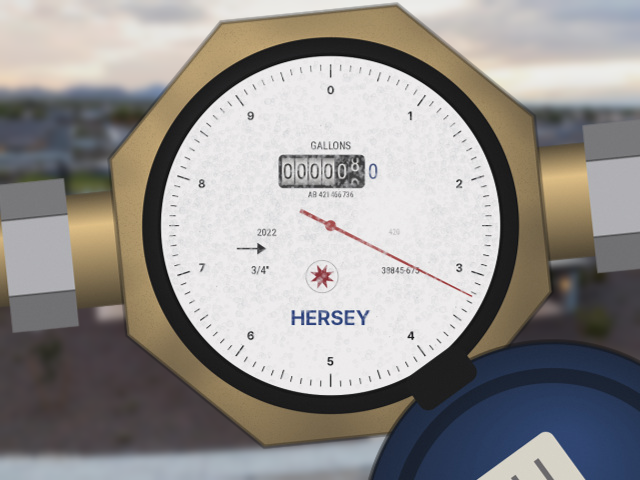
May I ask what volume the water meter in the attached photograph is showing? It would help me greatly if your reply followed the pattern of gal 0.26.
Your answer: gal 83.2
